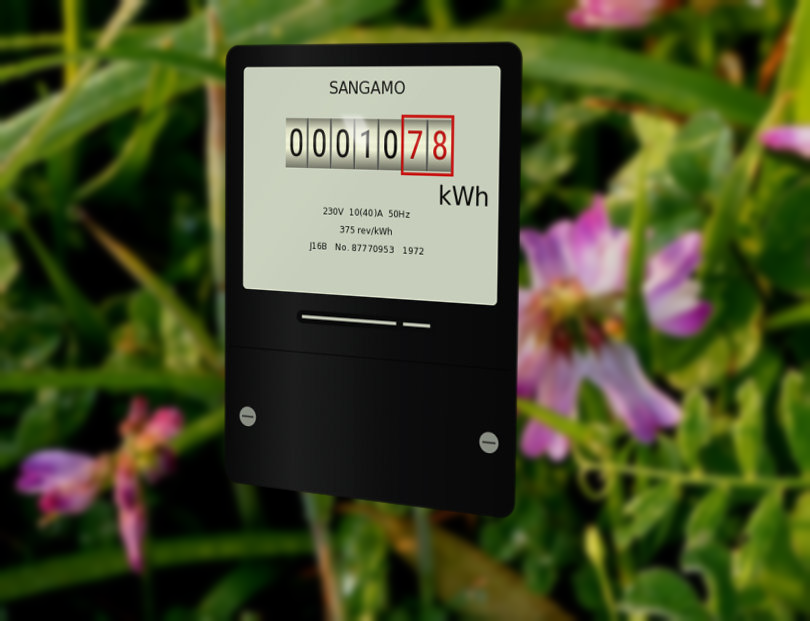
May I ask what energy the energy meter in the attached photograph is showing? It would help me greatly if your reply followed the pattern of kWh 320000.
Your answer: kWh 10.78
